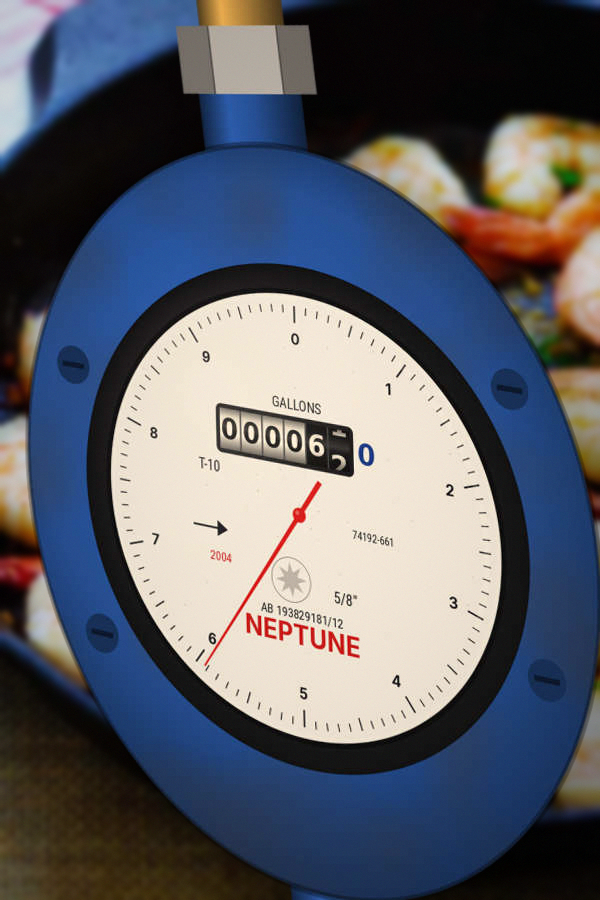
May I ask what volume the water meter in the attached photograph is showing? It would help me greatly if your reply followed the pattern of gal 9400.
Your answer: gal 615.9
